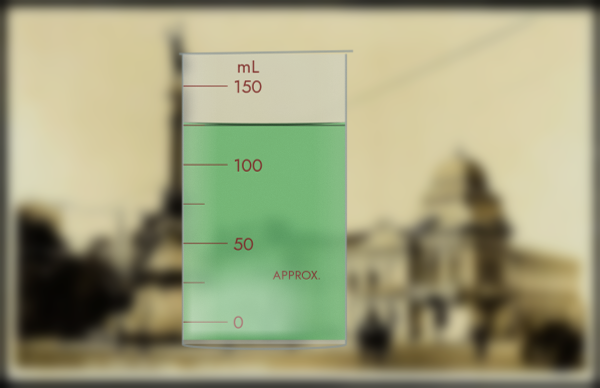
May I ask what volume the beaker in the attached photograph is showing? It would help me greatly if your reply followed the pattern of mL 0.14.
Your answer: mL 125
